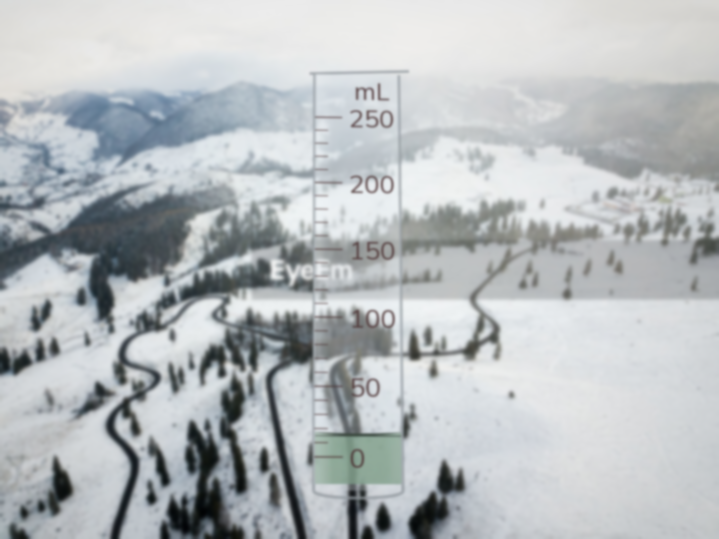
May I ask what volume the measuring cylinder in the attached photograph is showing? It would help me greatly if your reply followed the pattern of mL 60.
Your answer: mL 15
